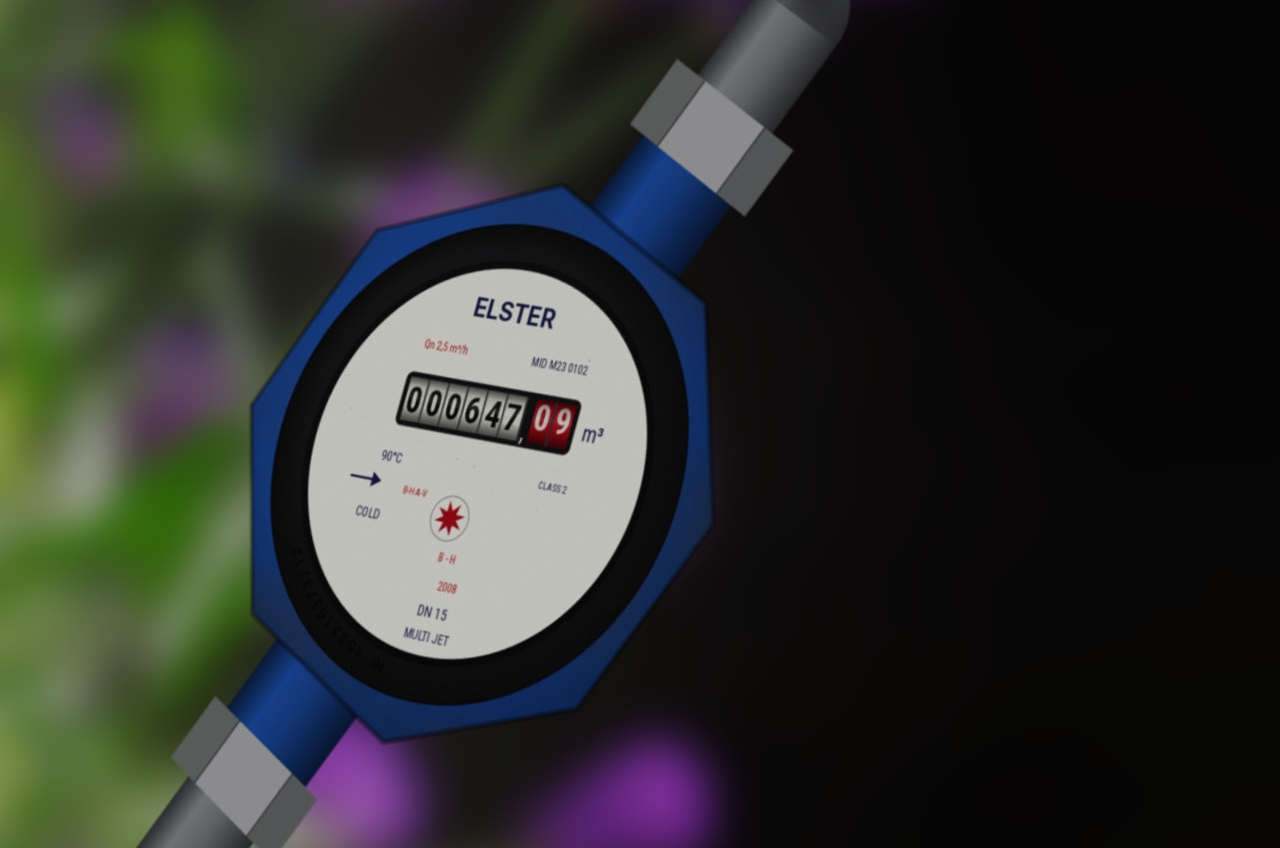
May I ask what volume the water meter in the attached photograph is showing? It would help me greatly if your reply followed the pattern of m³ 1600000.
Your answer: m³ 647.09
